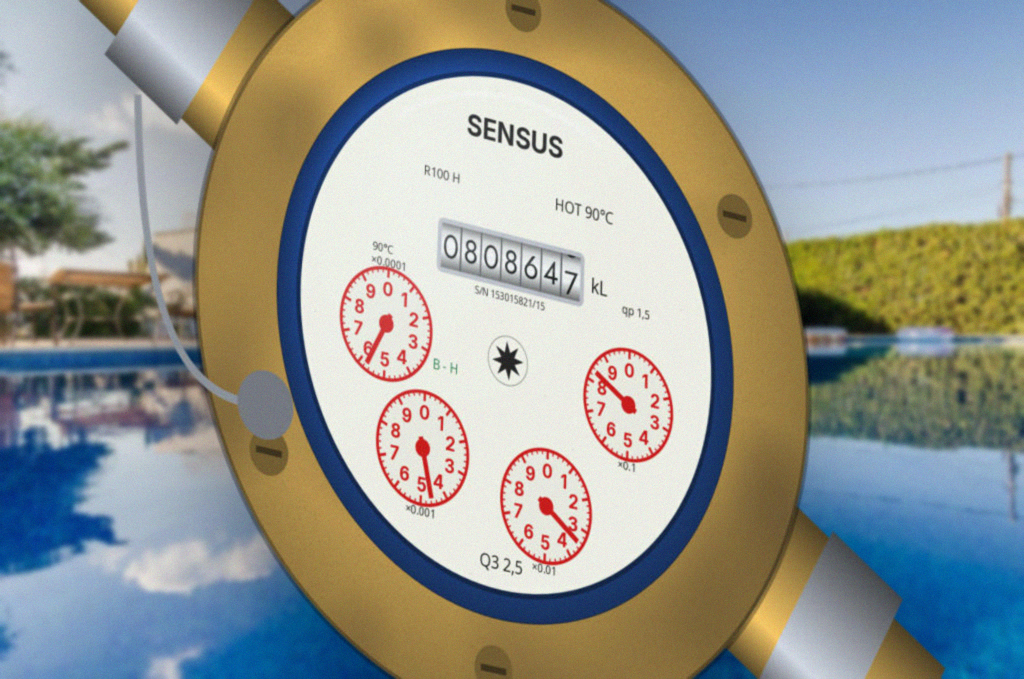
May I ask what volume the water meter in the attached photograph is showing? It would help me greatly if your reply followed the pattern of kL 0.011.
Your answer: kL 808646.8345
